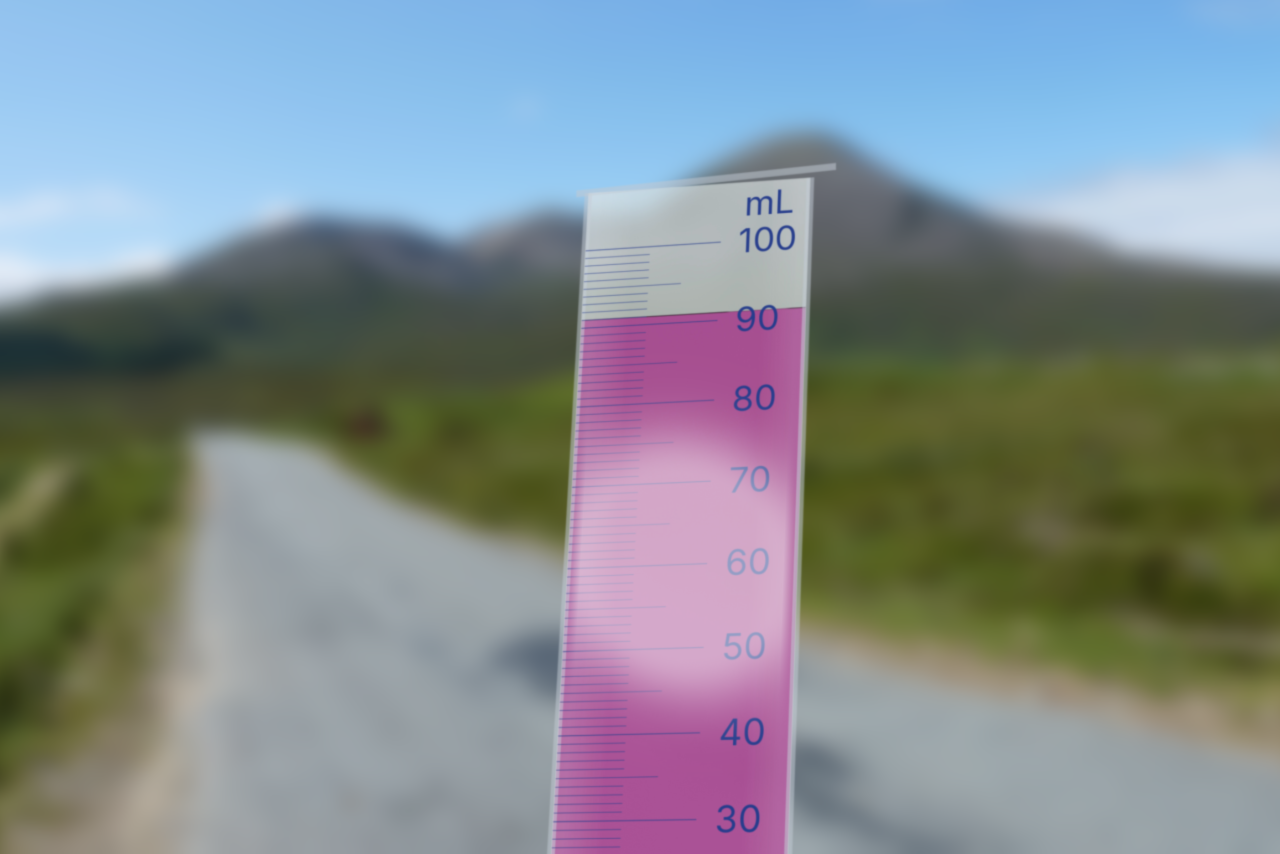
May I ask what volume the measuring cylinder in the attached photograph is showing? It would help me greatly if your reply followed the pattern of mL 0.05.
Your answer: mL 91
